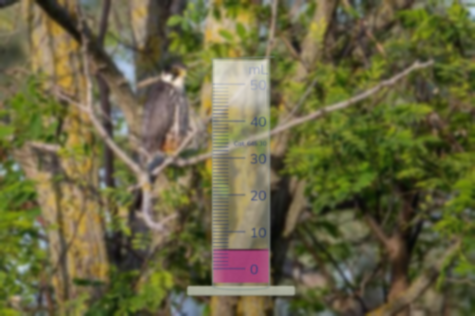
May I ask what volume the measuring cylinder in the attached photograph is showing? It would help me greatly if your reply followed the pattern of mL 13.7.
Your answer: mL 5
